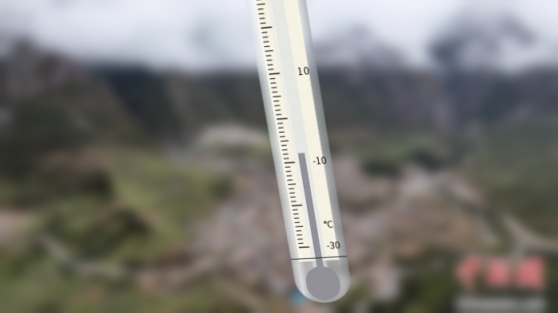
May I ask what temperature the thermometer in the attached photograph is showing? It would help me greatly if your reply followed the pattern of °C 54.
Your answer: °C -8
